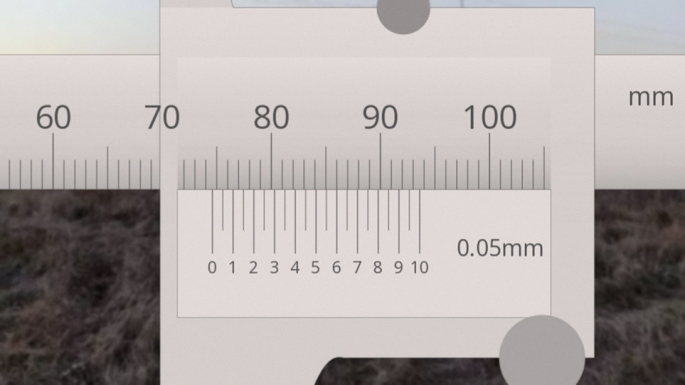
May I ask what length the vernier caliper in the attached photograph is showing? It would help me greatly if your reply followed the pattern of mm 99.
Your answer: mm 74.6
